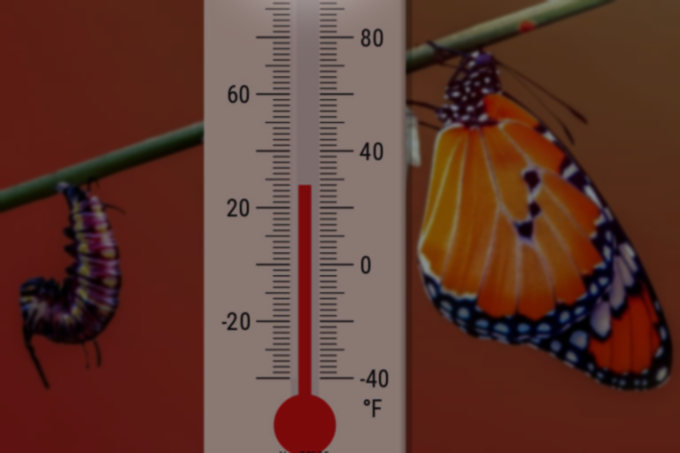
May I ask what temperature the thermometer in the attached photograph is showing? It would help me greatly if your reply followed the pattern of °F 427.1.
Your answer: °F 28
